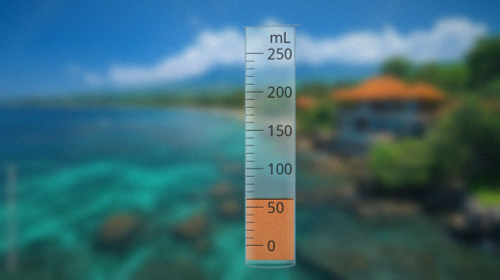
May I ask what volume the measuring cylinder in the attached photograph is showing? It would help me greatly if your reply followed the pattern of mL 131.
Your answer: mL 60
